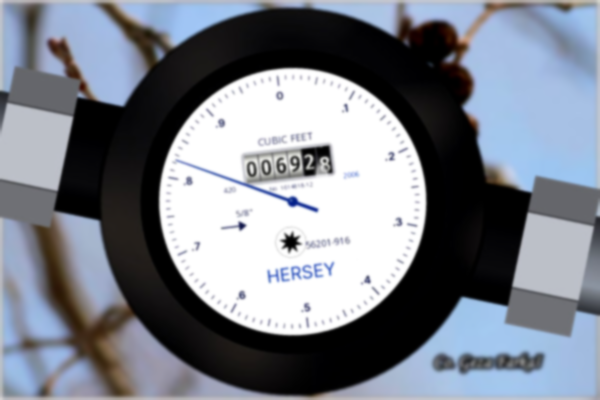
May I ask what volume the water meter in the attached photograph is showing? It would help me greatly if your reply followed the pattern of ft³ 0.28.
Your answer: ft³ 6927.82
